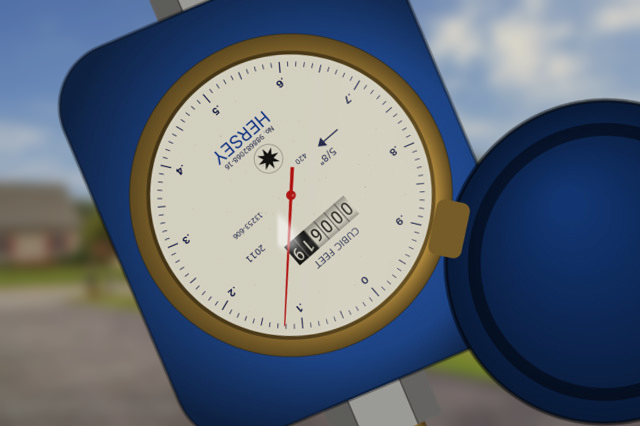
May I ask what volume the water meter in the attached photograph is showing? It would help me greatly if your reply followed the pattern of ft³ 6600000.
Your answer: ft³ 619.12
